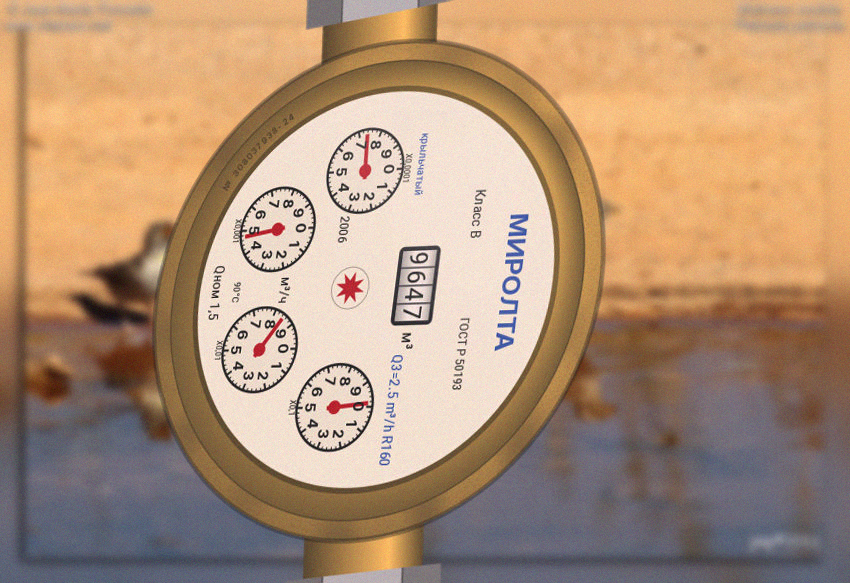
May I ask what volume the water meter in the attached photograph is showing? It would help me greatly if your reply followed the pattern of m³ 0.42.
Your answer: m³ 9646.9847
